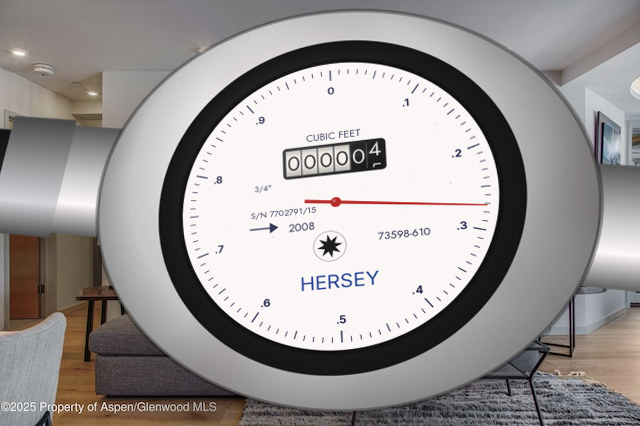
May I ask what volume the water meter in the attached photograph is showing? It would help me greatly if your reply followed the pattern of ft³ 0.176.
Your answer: ft³ 4.27
